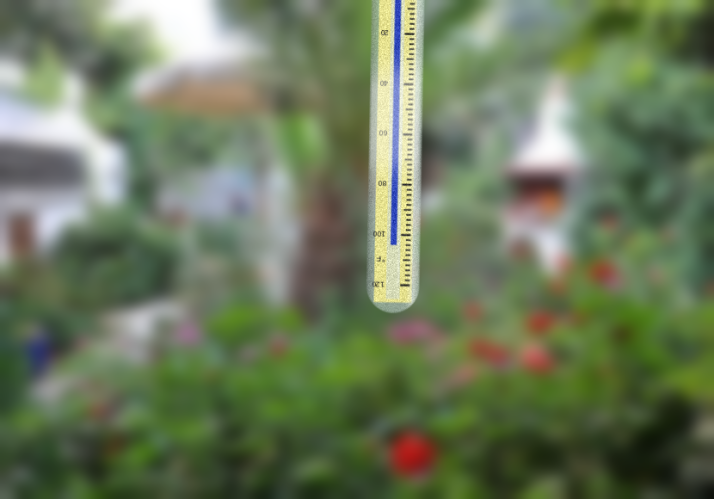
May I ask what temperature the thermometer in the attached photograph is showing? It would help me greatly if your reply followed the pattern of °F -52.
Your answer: °F 104
